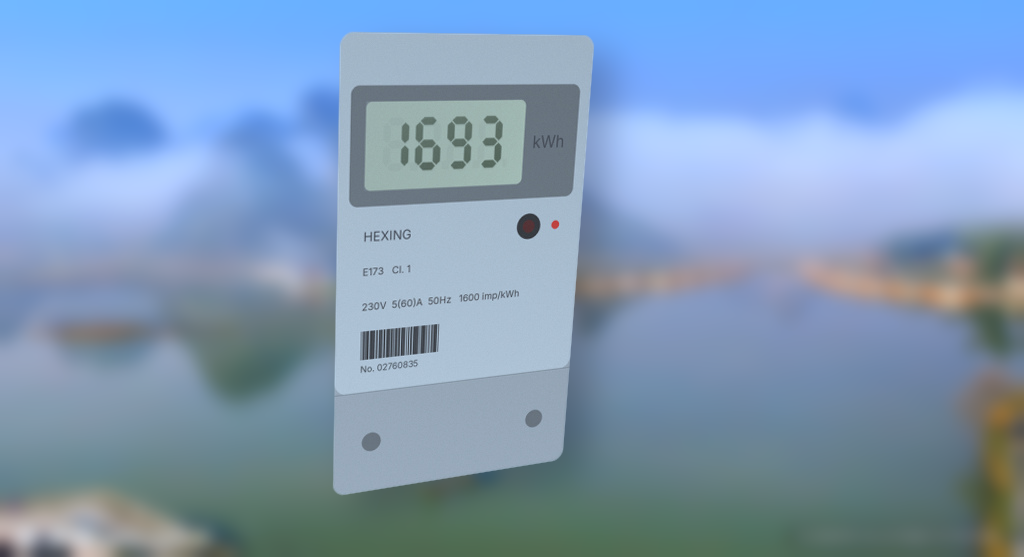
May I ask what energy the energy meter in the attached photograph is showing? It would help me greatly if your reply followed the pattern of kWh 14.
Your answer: kWh 1693
